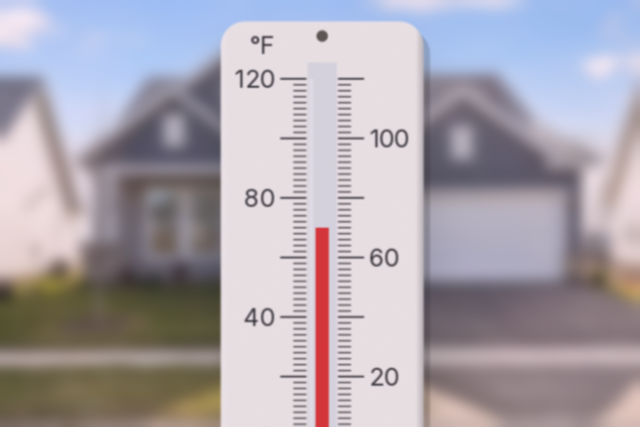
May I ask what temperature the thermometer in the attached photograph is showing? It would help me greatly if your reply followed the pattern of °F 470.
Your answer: °F 70
